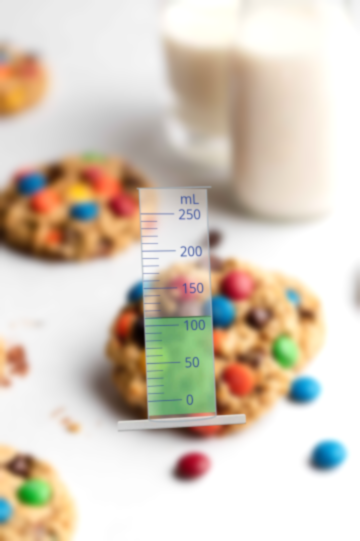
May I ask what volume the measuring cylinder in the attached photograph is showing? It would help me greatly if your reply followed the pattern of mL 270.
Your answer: mL 110
